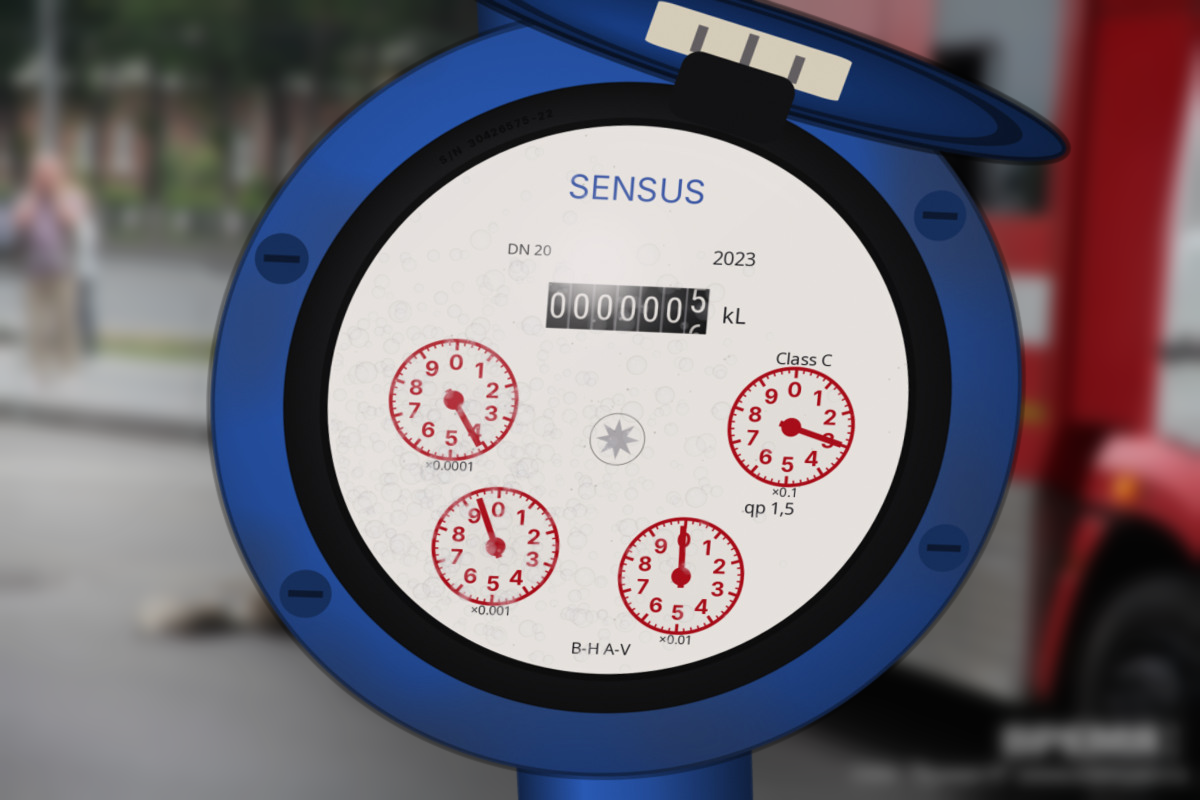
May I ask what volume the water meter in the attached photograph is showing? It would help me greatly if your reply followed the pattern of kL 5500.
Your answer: kL 5.2994
